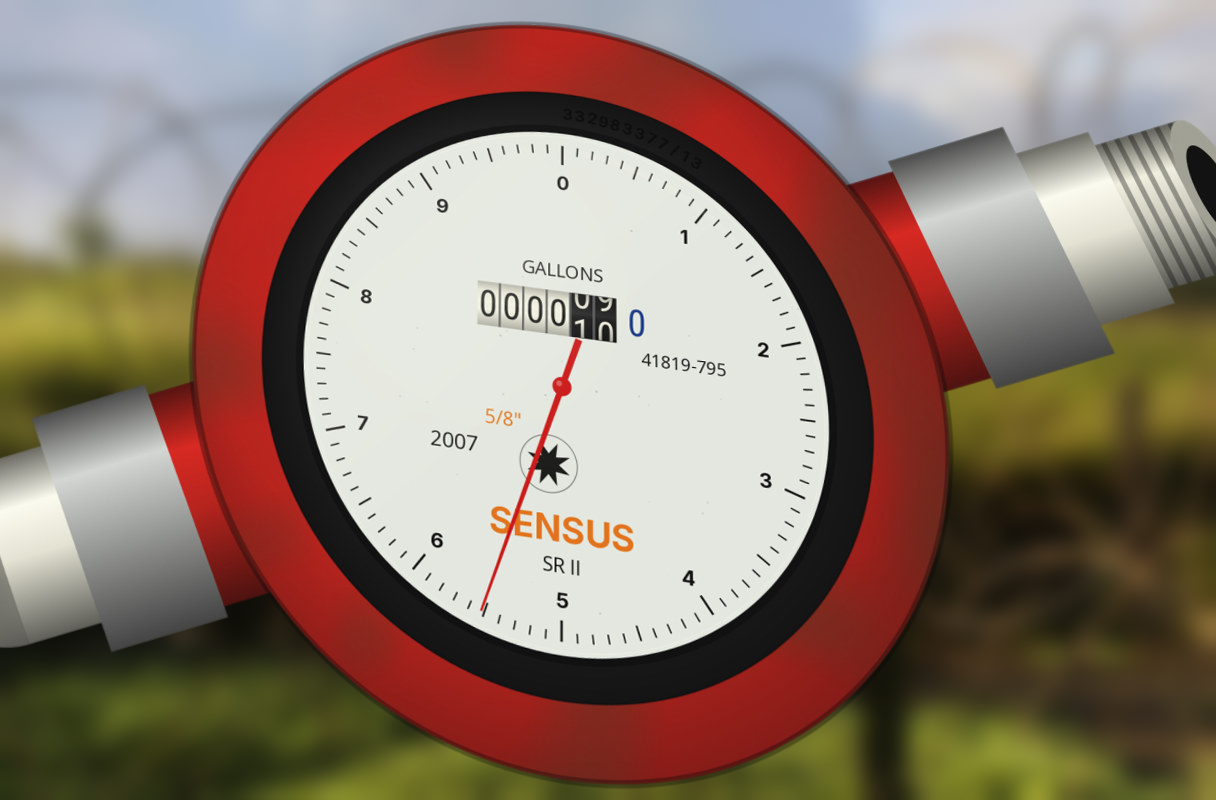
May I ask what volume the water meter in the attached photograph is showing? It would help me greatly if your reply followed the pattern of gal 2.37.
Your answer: gal 95.5
